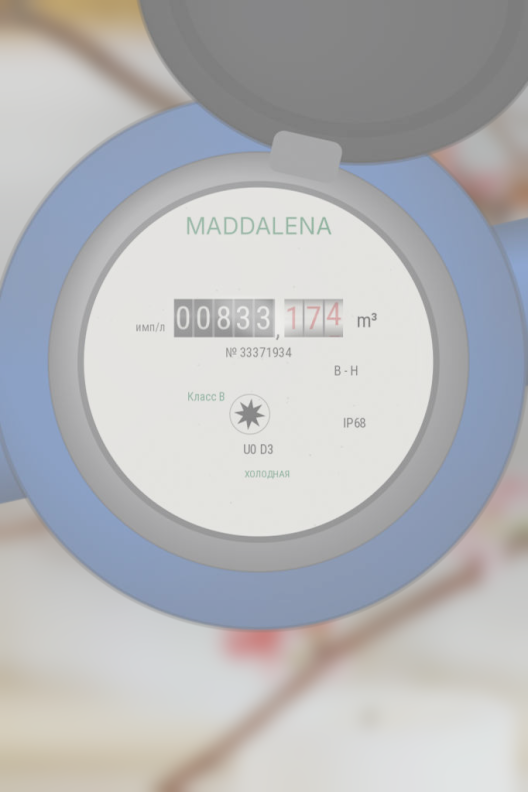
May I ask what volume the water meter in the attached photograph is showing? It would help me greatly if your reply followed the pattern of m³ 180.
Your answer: m³ 833.174
